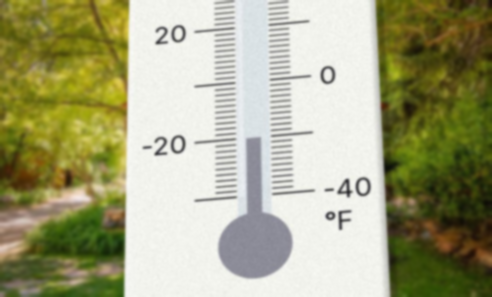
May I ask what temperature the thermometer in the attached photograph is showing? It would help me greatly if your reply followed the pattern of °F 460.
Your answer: °F -20
